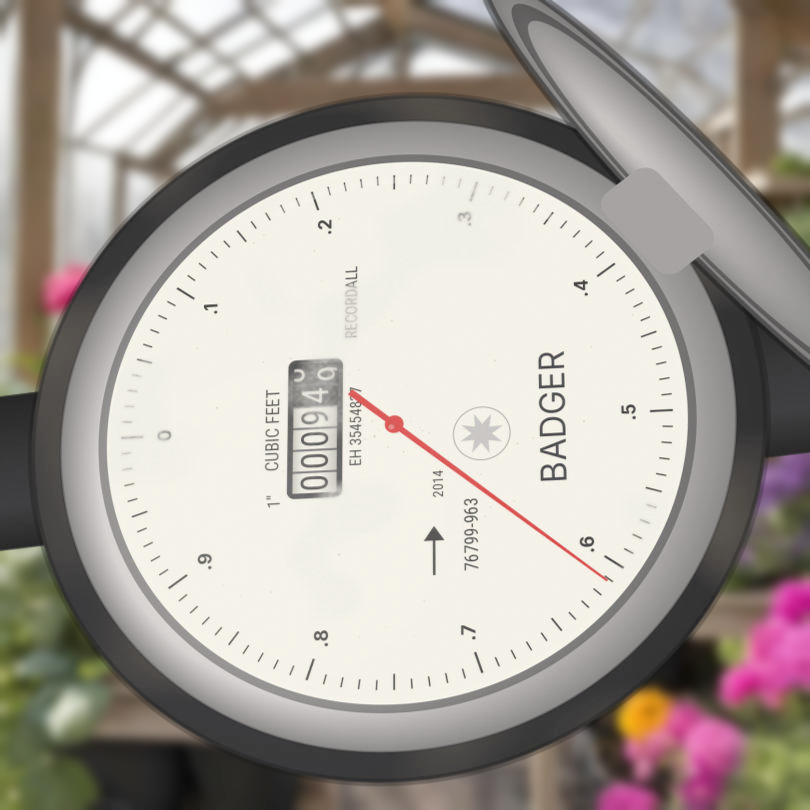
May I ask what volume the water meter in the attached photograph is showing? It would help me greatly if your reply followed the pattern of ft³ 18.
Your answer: ft³ 948.61
